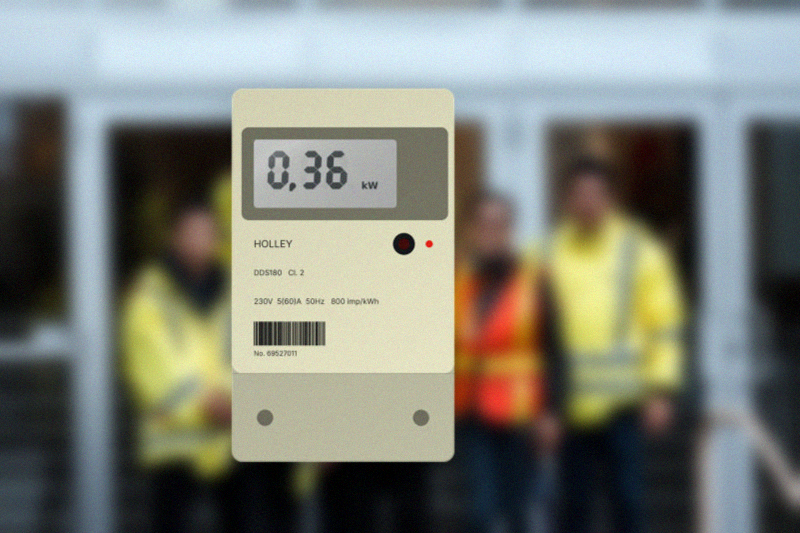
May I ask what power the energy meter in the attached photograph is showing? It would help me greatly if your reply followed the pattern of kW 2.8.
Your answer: kW 0.36
